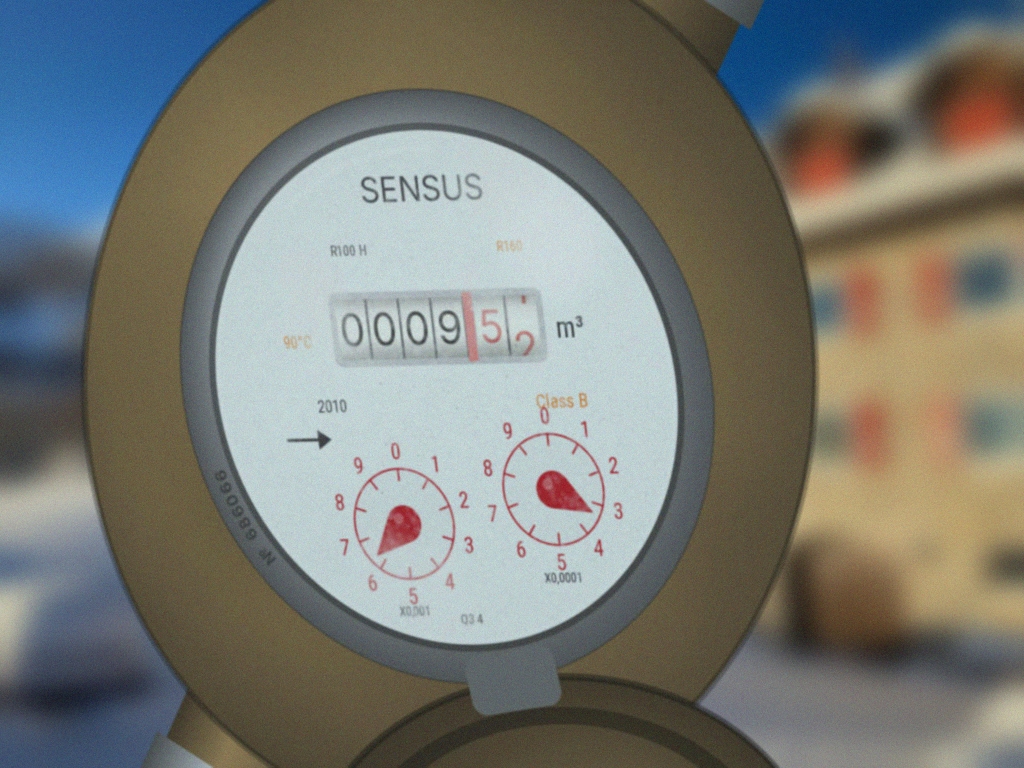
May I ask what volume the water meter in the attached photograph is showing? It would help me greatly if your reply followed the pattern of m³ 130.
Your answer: m³ 9.5163
